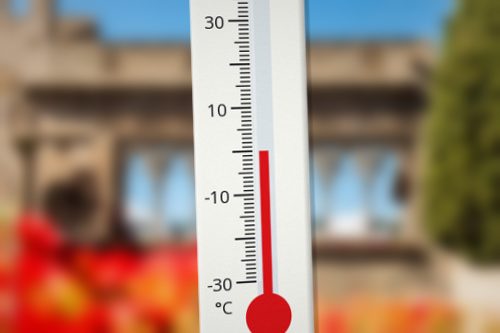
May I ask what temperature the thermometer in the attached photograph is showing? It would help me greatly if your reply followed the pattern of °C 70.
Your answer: °C 0
